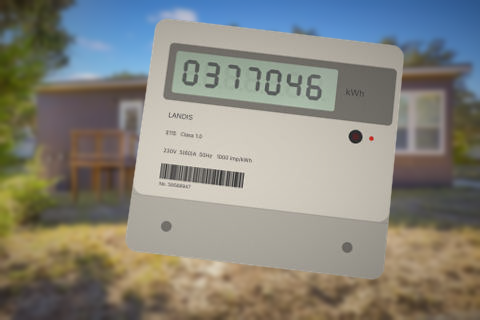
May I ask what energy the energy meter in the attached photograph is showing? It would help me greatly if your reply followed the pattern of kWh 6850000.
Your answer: kWh 377046
